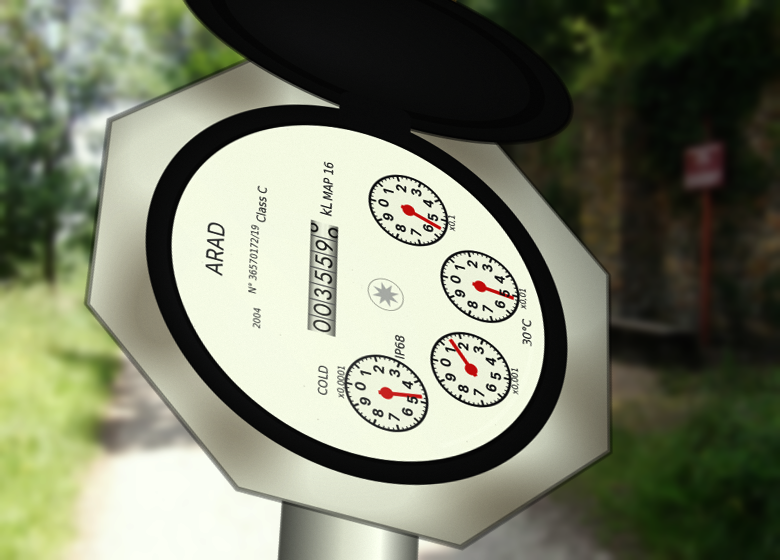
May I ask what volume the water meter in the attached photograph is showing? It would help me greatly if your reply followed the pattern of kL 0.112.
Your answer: kL 35598.5514
